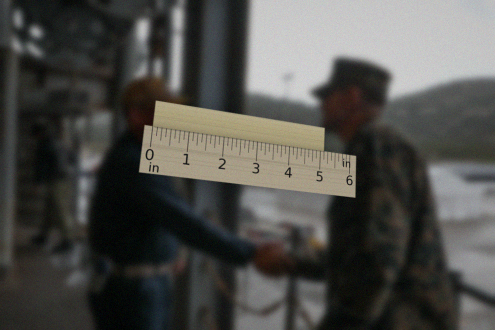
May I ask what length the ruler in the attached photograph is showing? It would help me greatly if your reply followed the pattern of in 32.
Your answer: in 5.125
